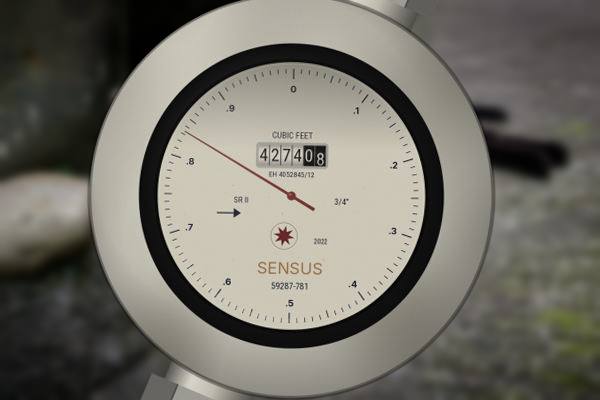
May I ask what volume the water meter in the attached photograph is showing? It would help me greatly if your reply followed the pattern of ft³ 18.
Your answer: ft³ 427407.83
